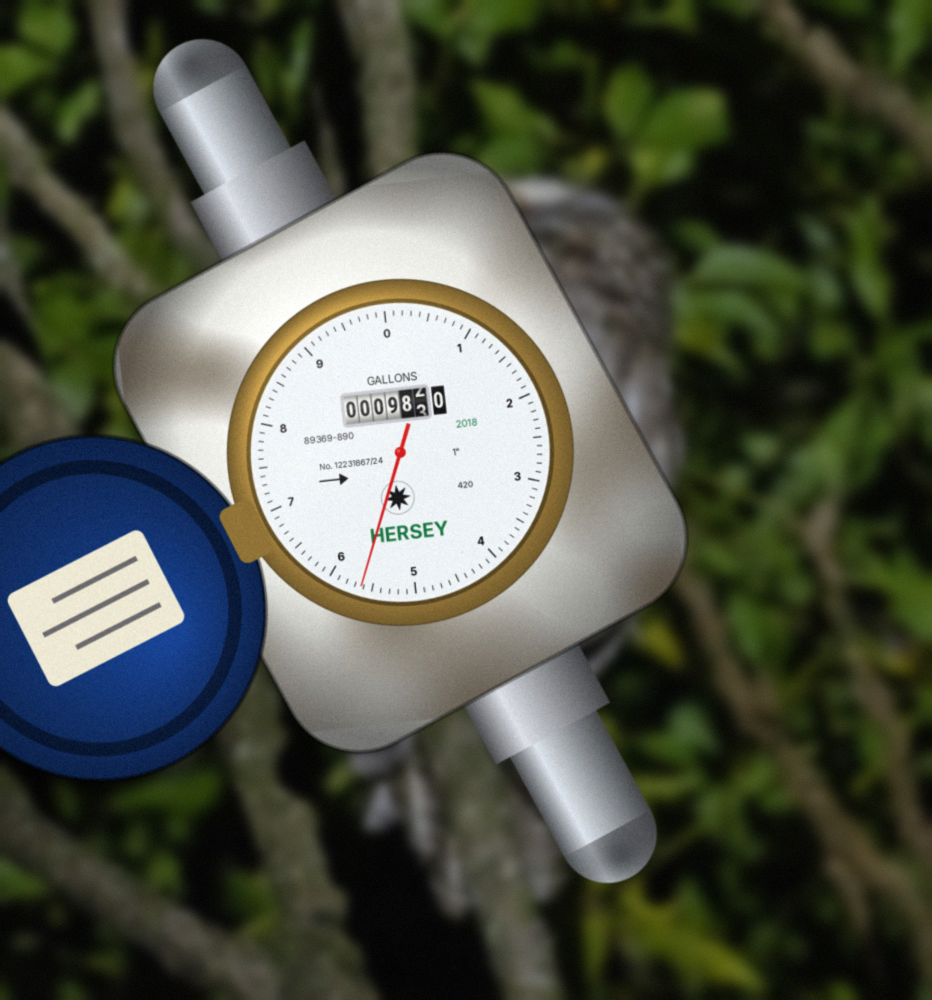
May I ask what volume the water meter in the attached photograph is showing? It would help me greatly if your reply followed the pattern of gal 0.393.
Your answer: gal 9825.6
